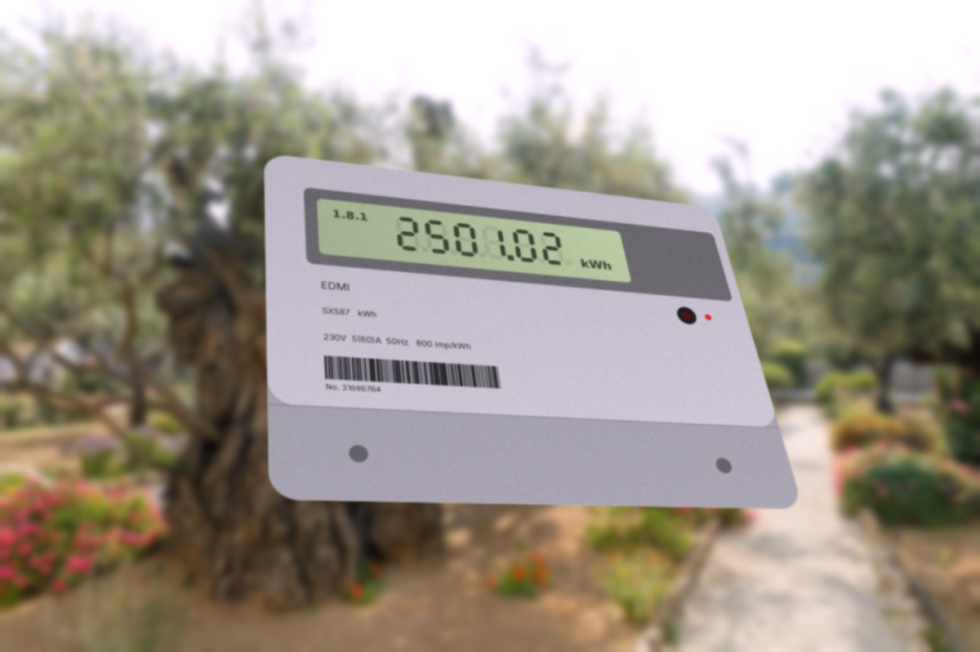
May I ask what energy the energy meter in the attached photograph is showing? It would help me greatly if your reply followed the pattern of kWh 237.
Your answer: kWh 2501.02
